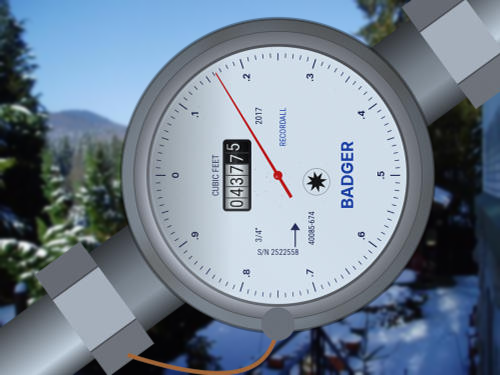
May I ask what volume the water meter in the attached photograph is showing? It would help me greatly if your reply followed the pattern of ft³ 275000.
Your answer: ft³ 43775.16
